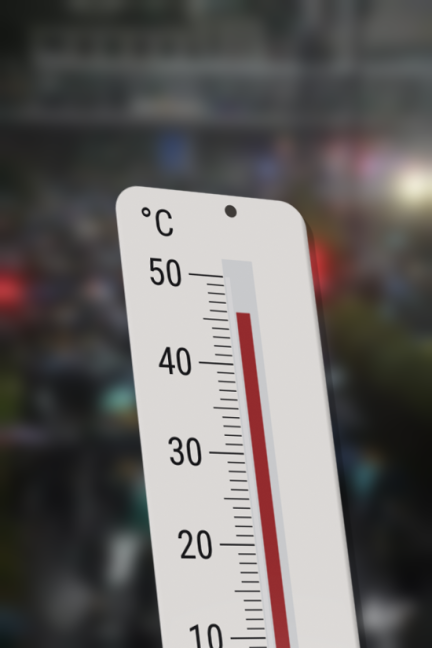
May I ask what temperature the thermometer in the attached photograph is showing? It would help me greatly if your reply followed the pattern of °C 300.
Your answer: °C 46
